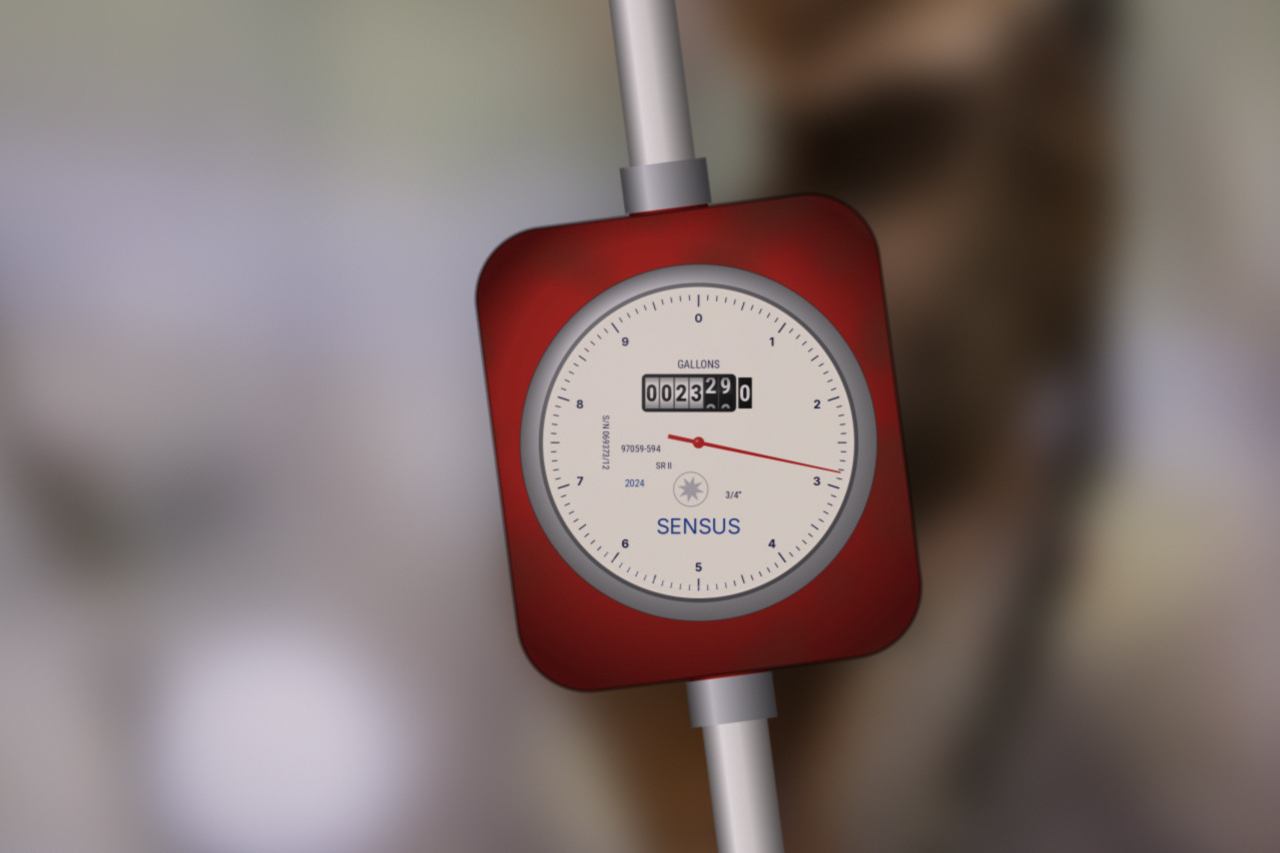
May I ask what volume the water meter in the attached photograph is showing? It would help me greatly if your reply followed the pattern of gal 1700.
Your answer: gal 23292.8
